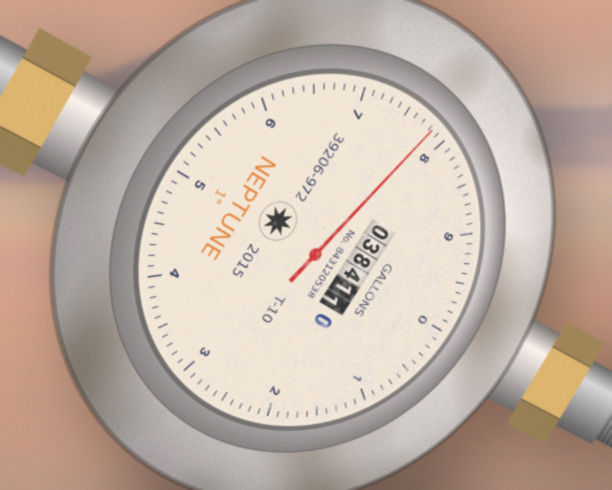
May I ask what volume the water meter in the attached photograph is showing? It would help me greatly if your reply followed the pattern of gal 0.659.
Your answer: gal 384107.8
